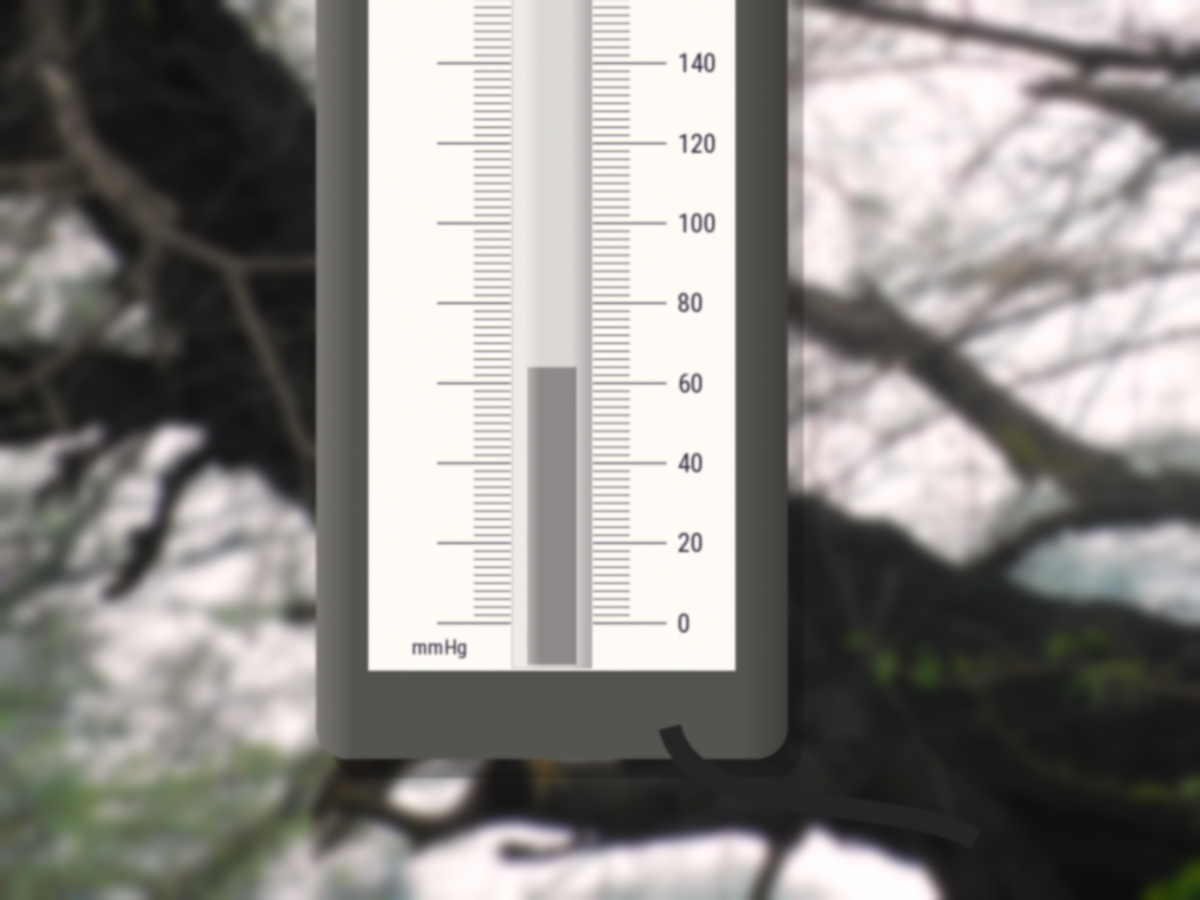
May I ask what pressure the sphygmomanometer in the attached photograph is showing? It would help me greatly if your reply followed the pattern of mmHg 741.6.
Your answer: mmHg 64
